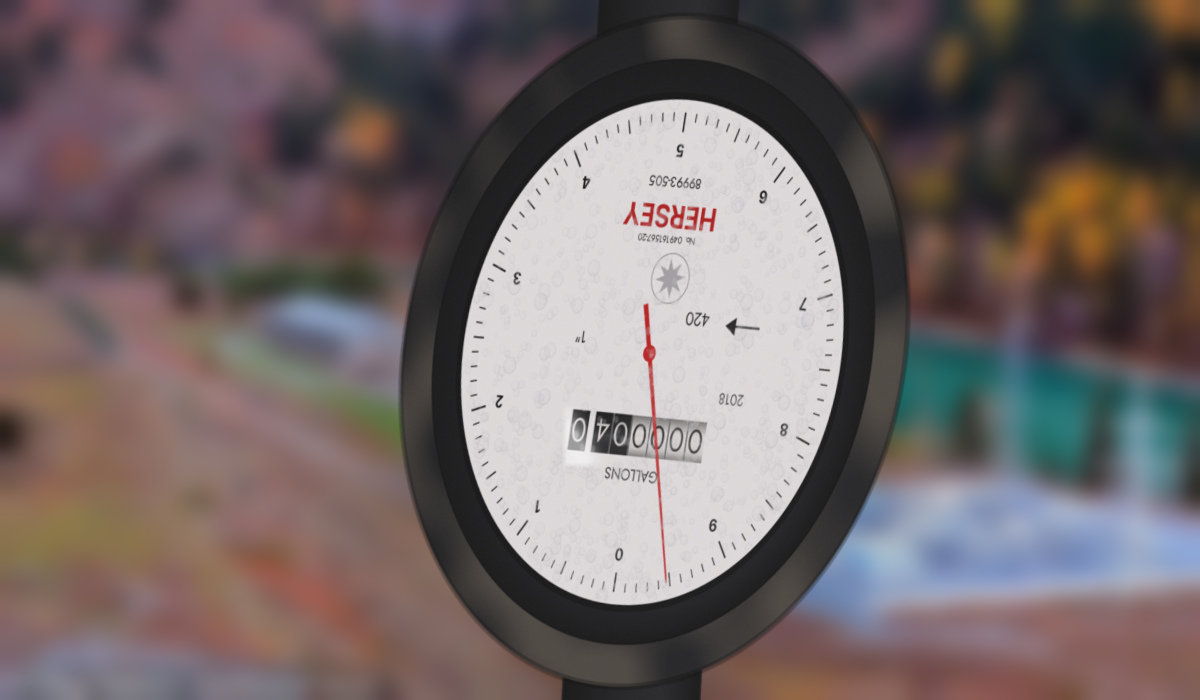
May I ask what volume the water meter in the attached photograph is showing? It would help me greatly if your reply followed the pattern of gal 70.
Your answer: gal 39.5
